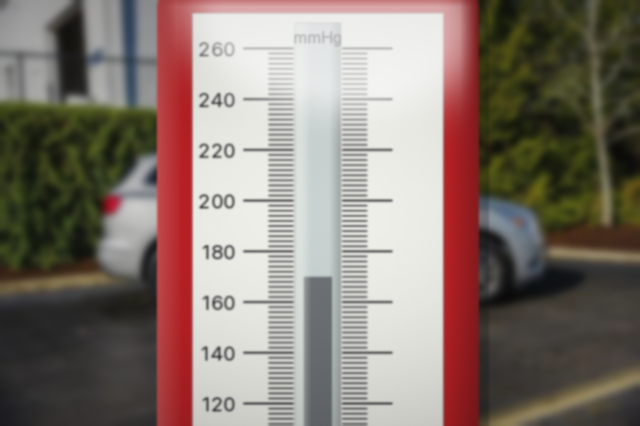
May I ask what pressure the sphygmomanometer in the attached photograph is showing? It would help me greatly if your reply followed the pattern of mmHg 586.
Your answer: mmHg 170
